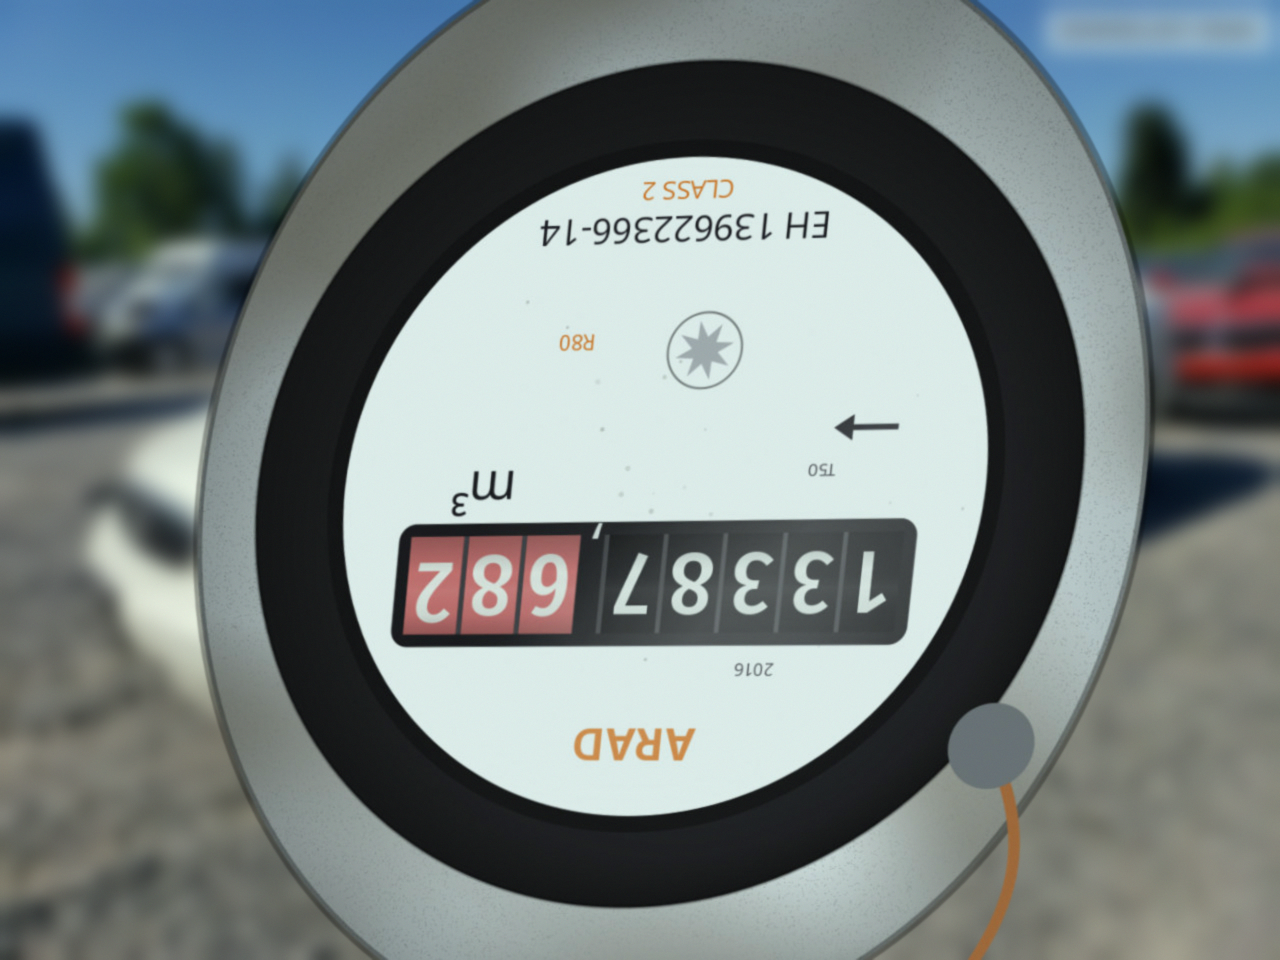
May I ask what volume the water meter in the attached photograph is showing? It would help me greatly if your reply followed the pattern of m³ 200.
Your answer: m³ 13387.682
